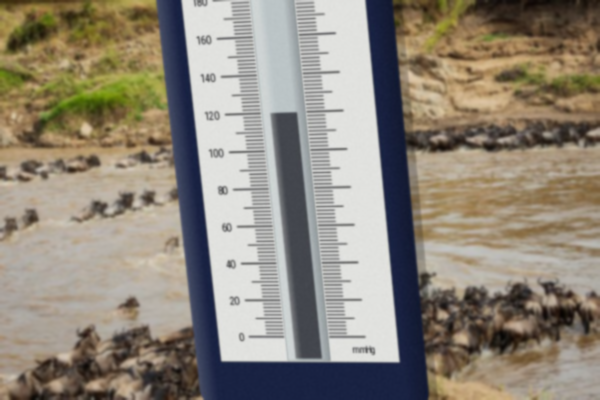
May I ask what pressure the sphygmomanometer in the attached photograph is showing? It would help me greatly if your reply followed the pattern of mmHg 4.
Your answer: mmHg 120
